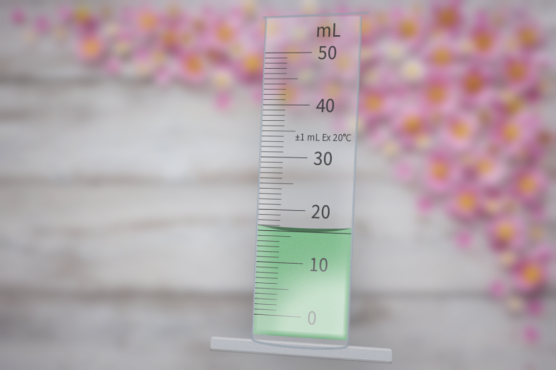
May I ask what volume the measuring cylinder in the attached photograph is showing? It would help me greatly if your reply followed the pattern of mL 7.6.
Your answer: mL 16
